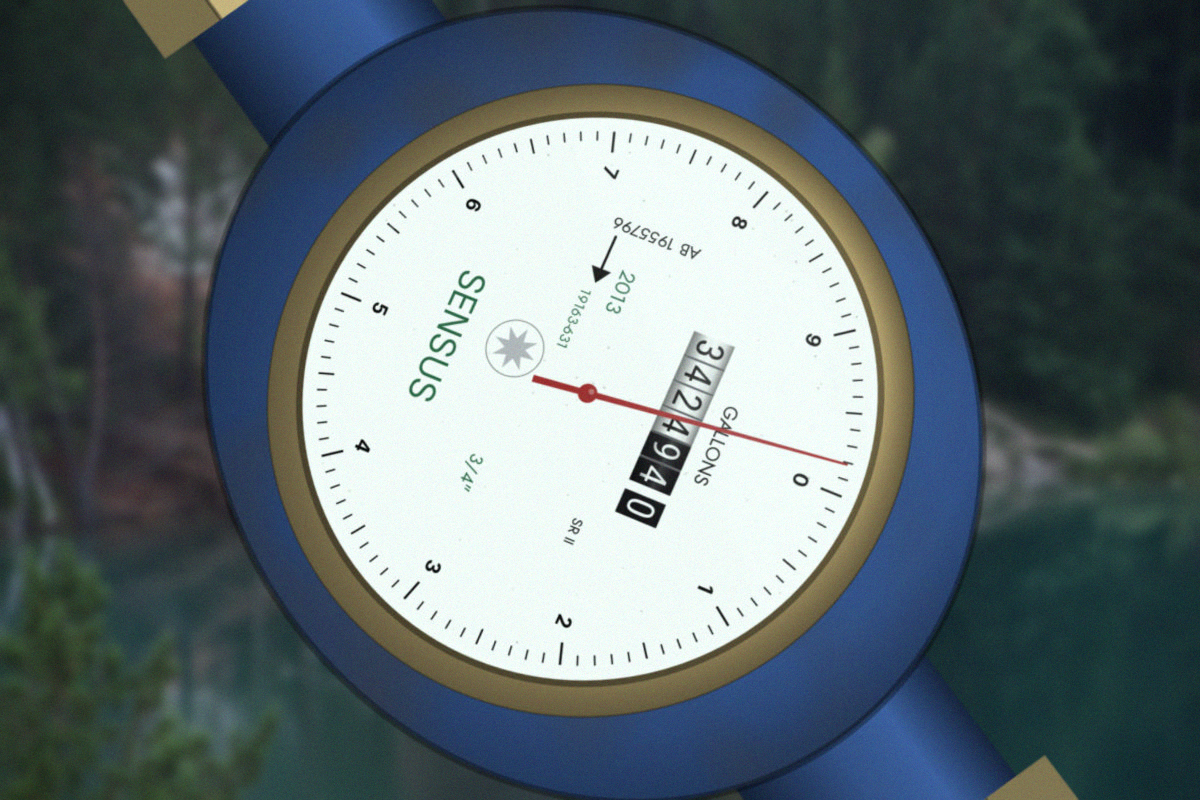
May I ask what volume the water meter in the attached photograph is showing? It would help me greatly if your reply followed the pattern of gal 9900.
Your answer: gal 3424939.8
